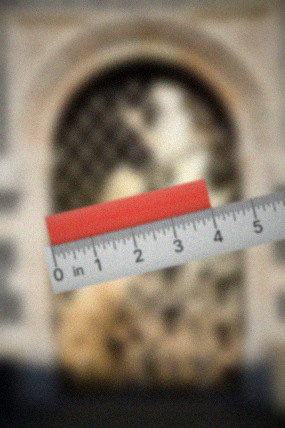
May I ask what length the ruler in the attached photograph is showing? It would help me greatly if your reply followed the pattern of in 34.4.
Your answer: in 4
